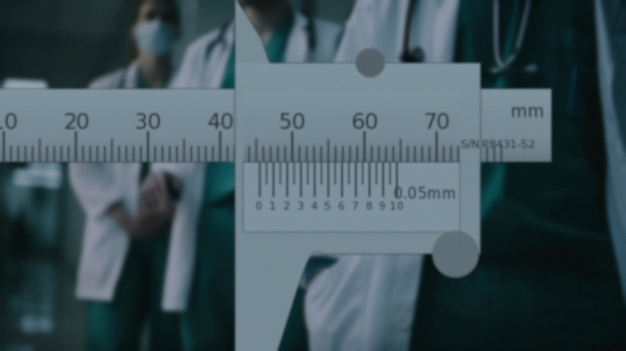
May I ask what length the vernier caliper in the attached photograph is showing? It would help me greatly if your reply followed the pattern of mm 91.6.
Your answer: mm 45.5
